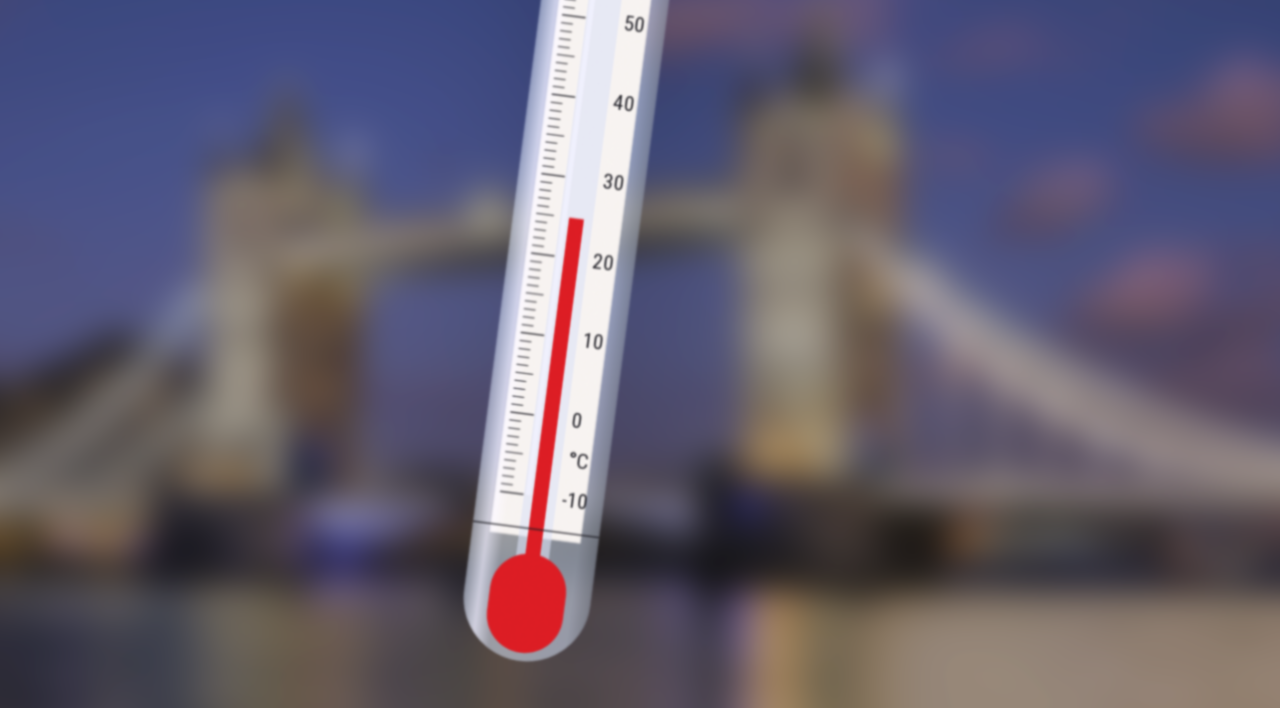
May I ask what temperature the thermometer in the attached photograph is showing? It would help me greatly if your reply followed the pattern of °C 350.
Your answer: °C 25
